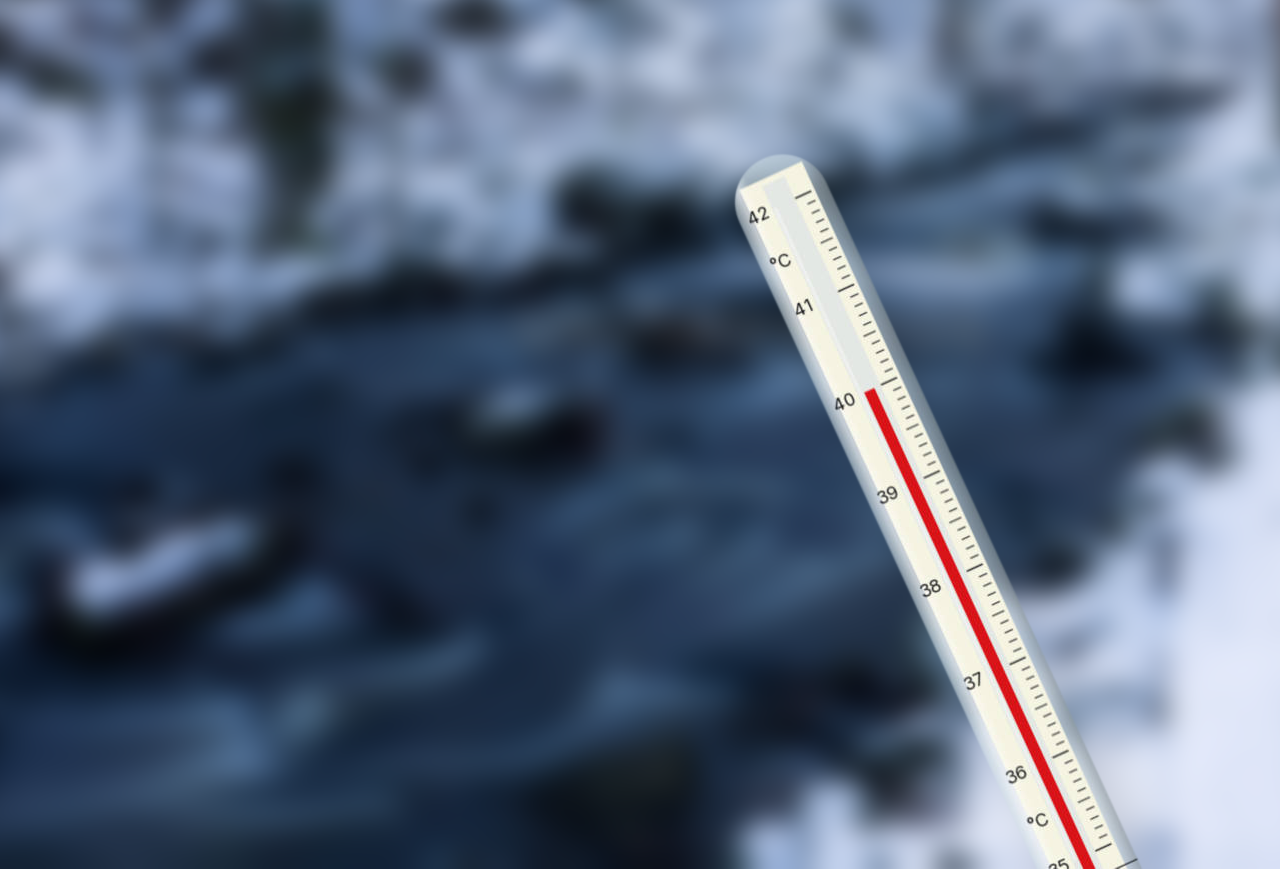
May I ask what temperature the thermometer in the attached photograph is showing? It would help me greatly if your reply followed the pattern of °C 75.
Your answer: °C 40
